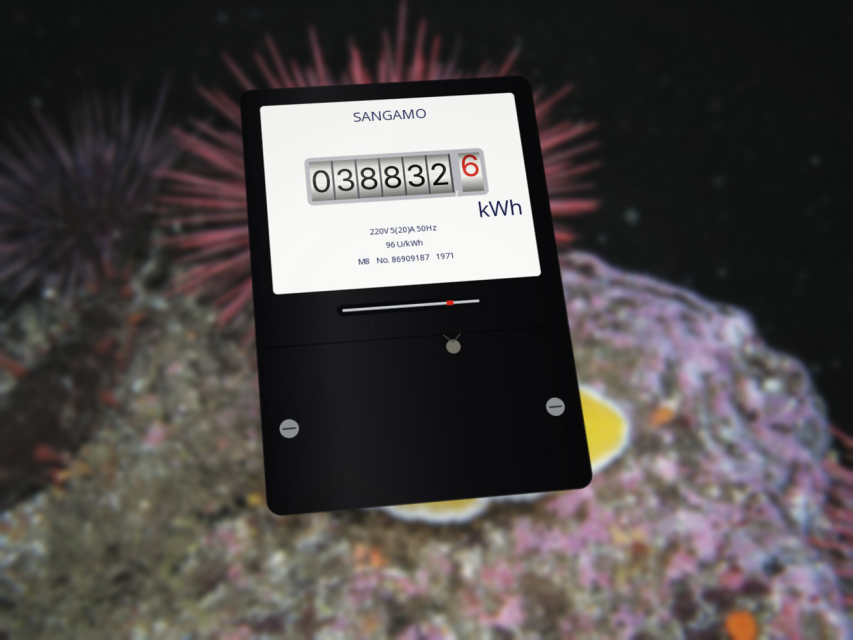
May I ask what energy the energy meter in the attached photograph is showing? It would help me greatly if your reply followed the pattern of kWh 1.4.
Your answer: kWh 38832.6
